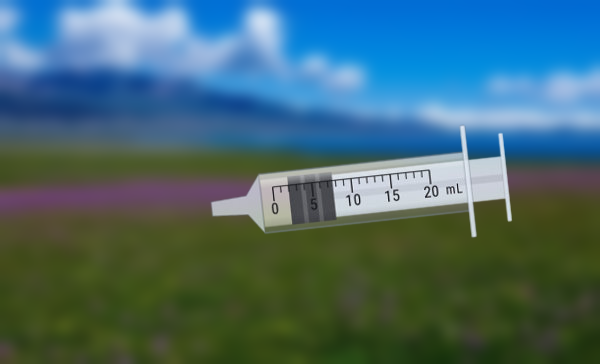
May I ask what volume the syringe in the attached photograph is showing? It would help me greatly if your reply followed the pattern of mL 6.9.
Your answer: mL 2
